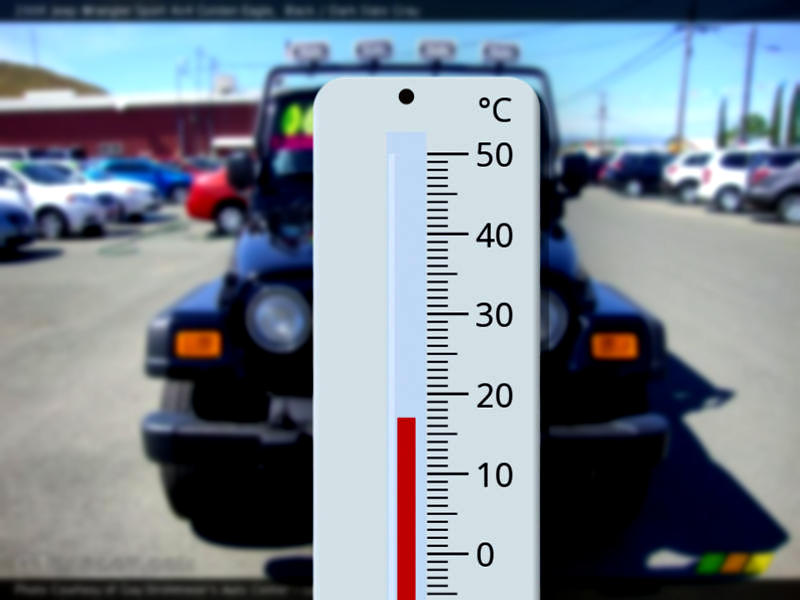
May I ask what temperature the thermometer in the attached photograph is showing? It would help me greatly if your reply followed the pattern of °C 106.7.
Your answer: °C 17
